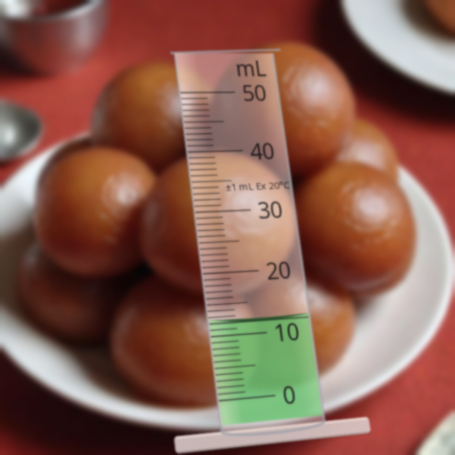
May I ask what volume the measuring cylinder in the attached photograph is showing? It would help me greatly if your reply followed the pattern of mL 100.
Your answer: mL 12
